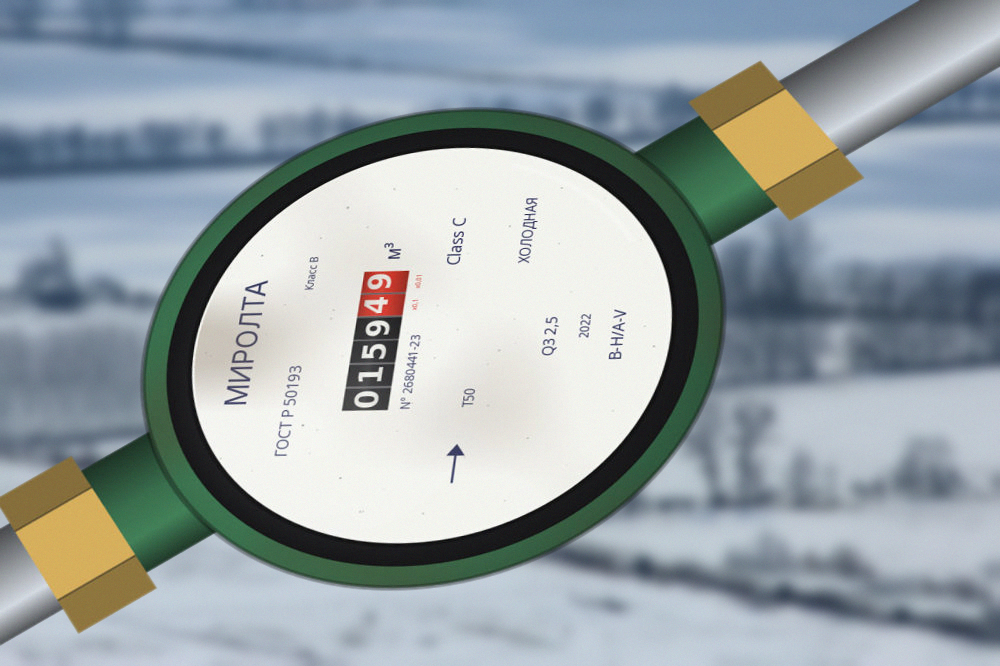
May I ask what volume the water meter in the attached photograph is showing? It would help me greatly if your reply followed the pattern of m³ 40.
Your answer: m³ 159.49
